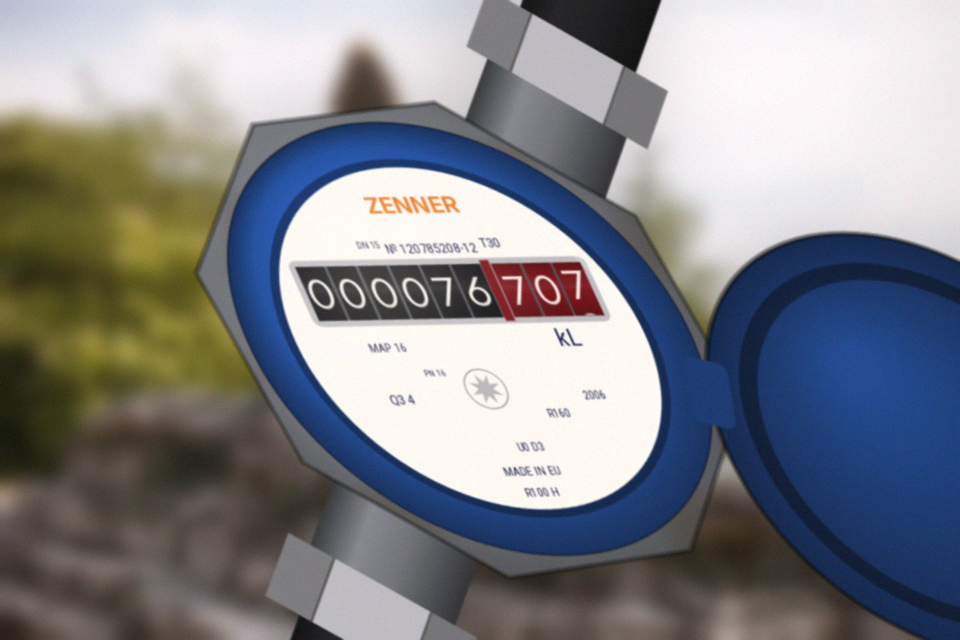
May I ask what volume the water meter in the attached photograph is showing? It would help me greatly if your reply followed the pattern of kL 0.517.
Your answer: kL 76.707
